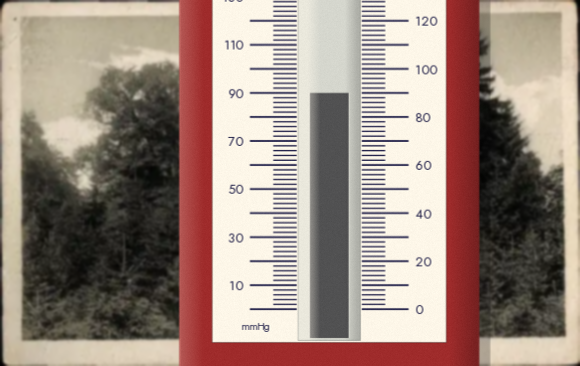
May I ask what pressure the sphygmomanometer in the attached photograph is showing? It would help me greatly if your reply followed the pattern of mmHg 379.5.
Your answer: mmHg 90
